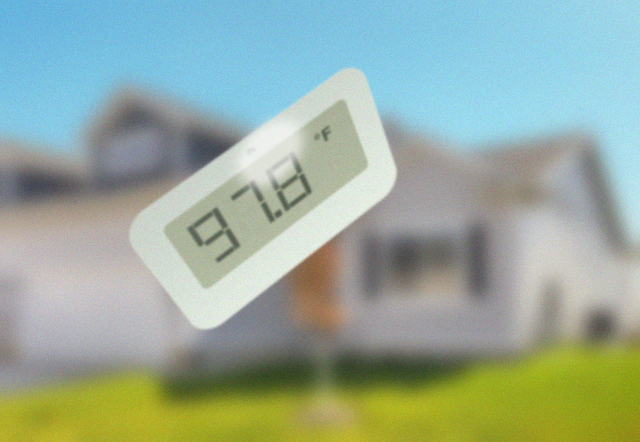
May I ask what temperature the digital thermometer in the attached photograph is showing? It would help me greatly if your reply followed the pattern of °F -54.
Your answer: °F 97.8
